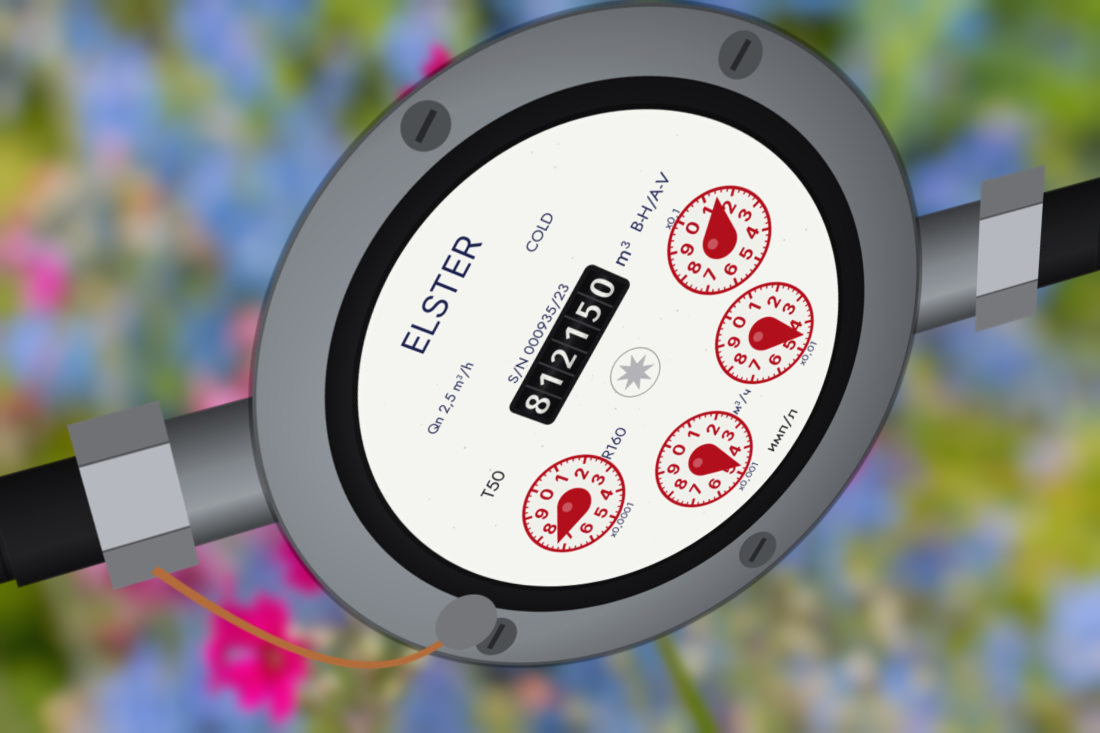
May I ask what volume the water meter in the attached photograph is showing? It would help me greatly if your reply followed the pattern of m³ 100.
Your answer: m³ 812150.1447
